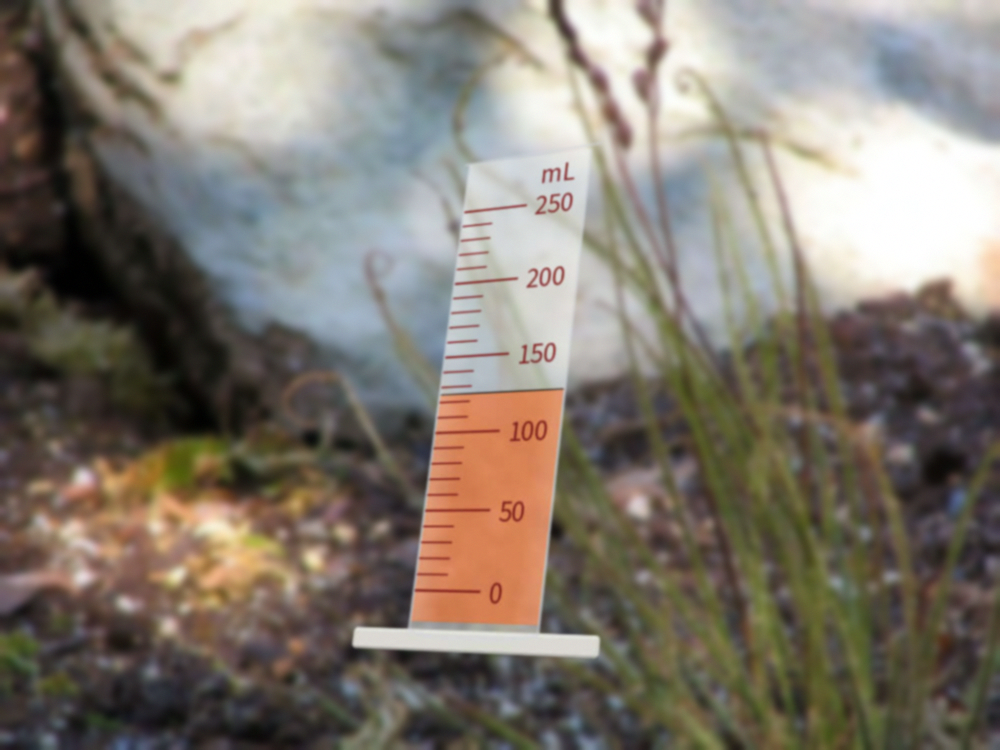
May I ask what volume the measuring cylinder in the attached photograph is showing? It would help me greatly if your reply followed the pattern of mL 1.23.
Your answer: mL 125
